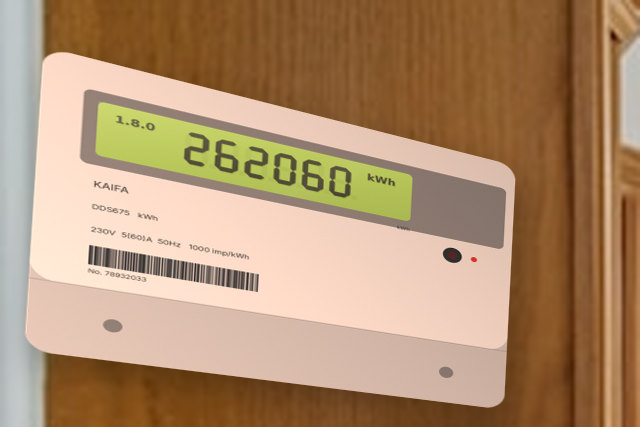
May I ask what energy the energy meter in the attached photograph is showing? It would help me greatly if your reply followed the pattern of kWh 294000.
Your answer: kWh 262060
